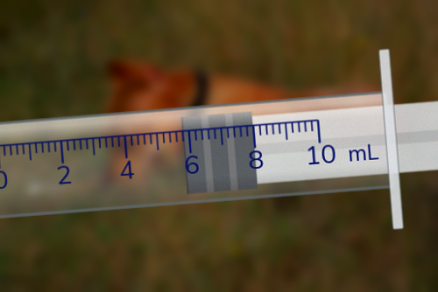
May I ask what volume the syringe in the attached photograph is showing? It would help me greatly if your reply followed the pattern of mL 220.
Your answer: mL 5.8
